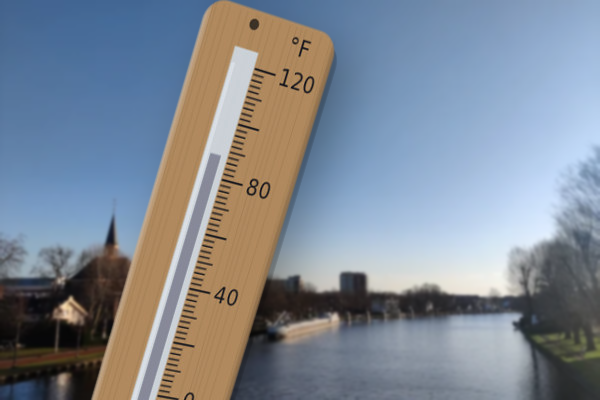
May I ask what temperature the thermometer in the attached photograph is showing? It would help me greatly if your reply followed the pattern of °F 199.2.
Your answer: °F 88
